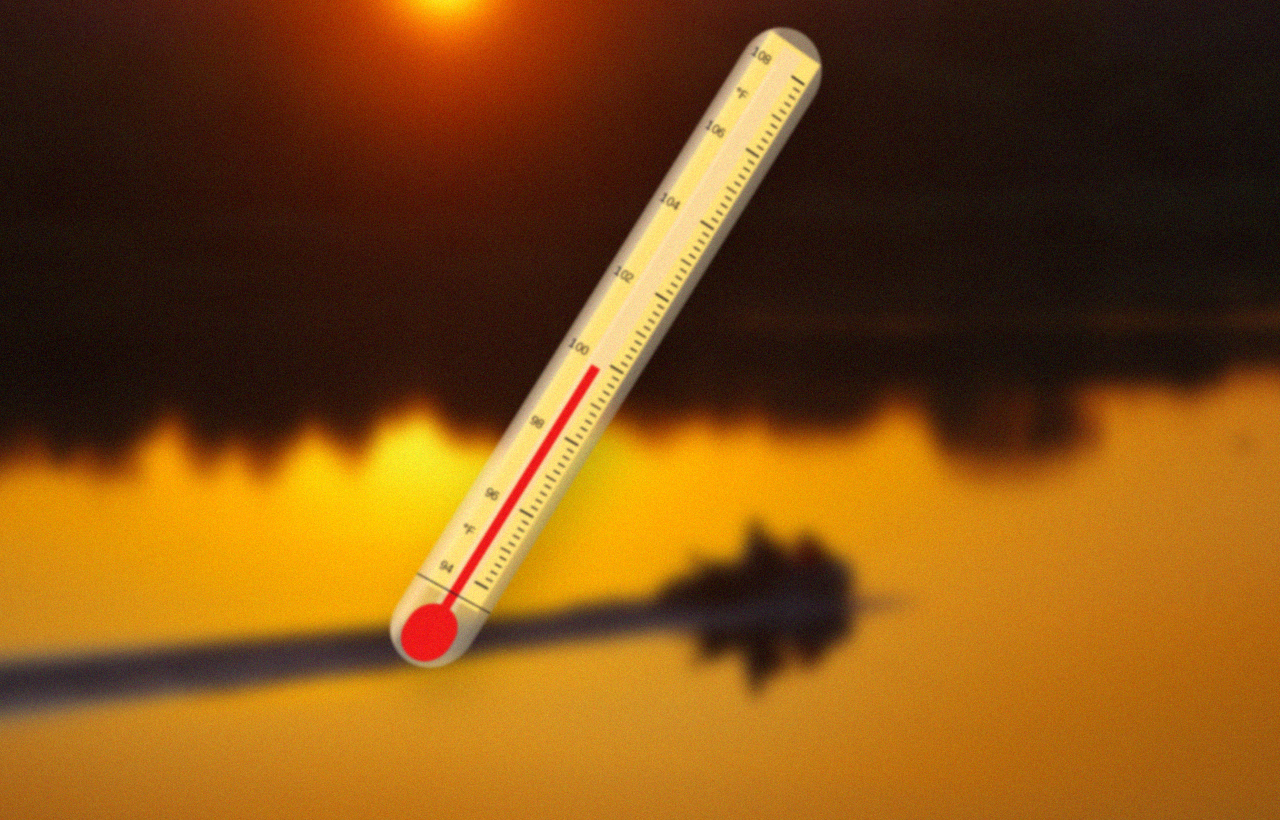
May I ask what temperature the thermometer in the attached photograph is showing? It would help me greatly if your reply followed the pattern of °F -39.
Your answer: °F 99.8
